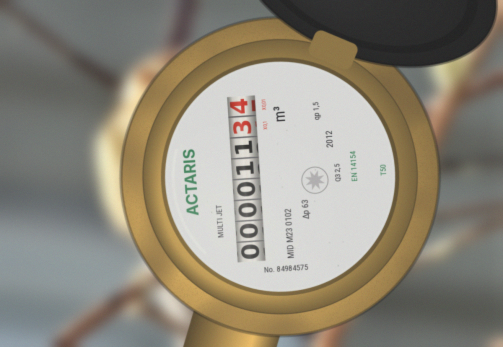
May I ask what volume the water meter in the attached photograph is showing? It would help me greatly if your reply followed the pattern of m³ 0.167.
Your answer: m³ 11.34
